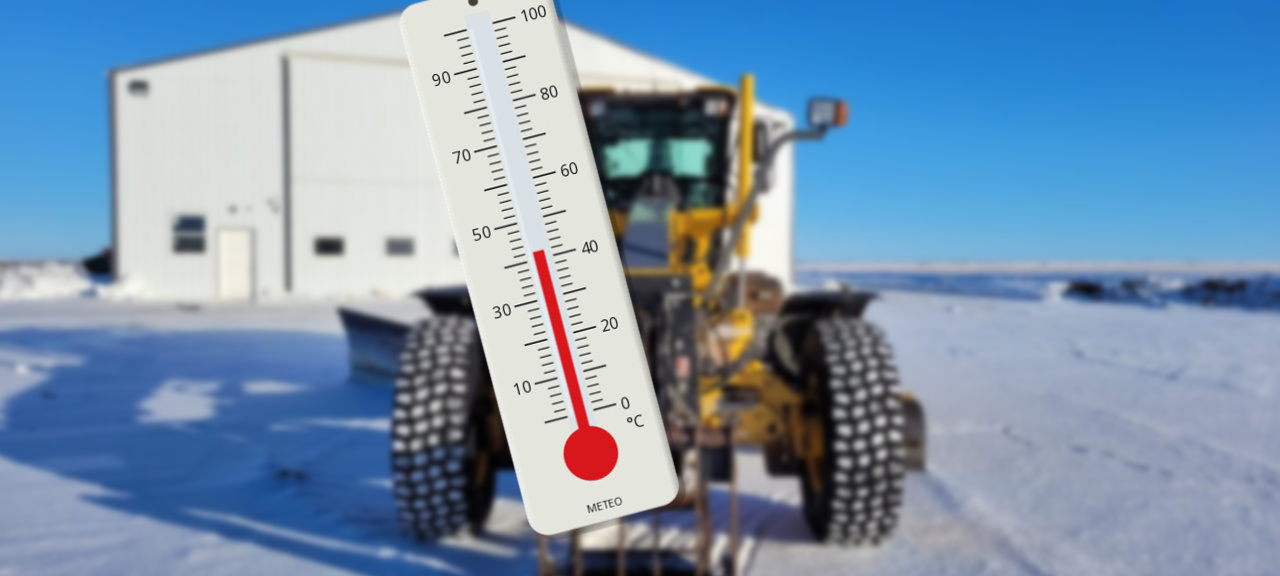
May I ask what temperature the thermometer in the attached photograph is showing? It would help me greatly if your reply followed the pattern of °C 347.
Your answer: °C 42
